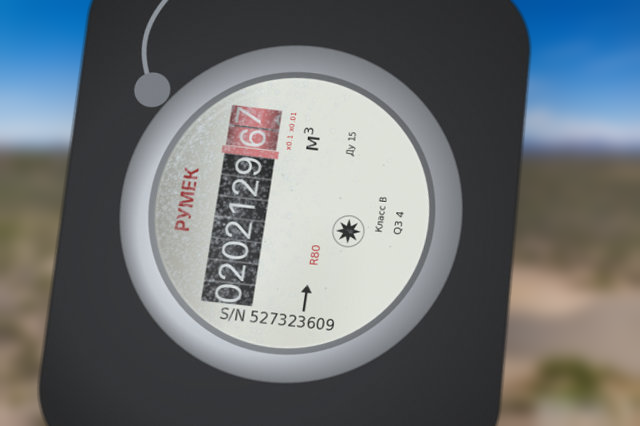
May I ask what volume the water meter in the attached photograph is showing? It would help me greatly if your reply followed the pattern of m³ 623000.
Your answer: m³ 202129.67
